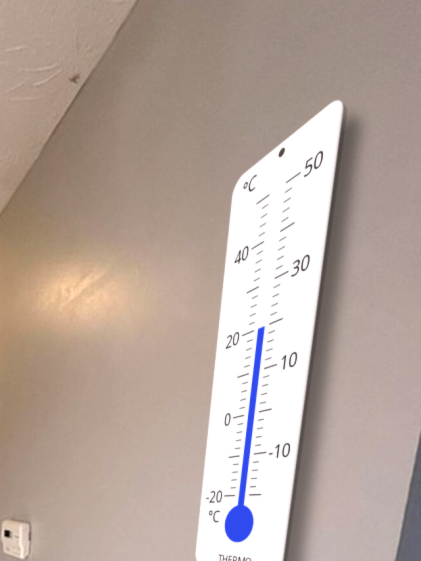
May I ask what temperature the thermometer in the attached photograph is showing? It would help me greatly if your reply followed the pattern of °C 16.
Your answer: °C 20
